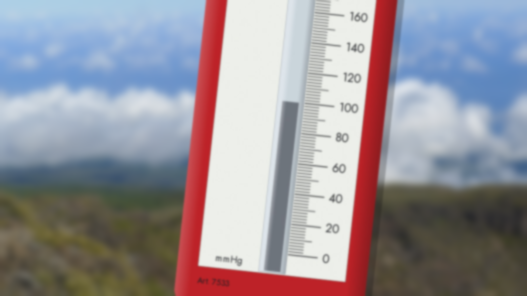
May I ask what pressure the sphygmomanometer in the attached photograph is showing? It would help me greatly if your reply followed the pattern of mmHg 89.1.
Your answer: mmHg 100
